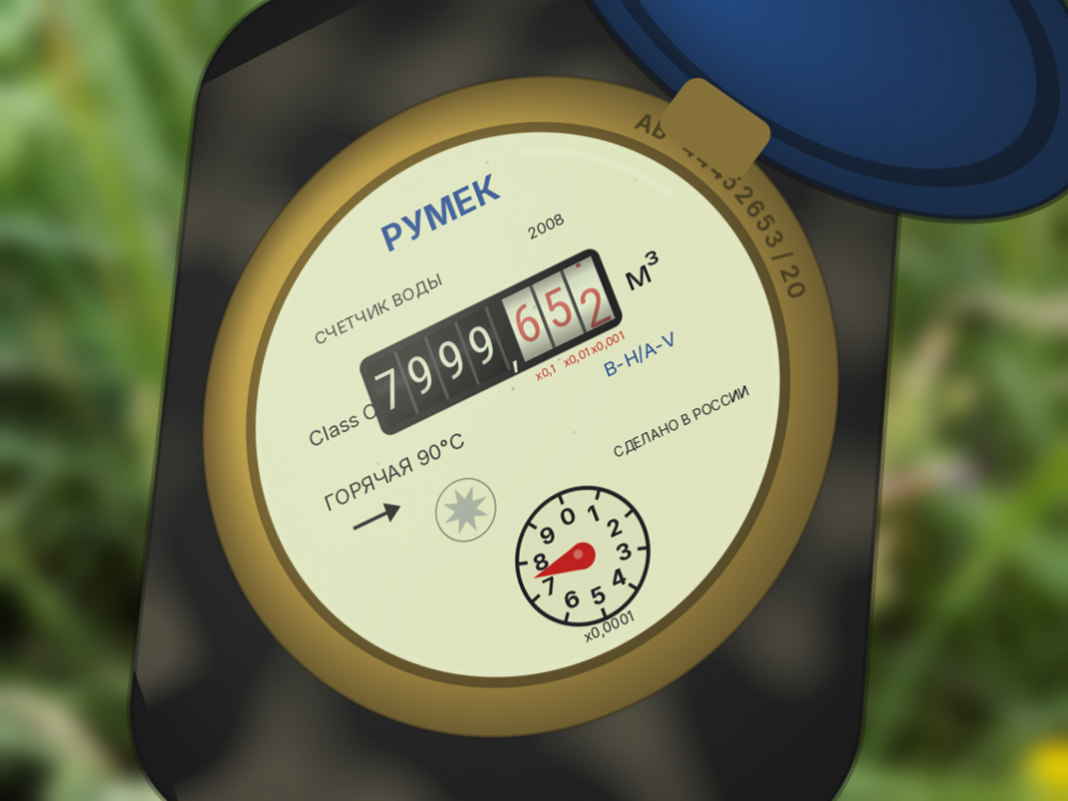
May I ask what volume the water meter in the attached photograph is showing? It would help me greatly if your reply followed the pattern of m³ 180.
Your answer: m³ 7999.6517
